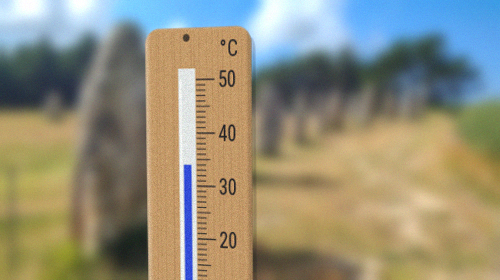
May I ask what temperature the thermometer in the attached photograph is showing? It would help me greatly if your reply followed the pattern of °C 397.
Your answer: °C 34
